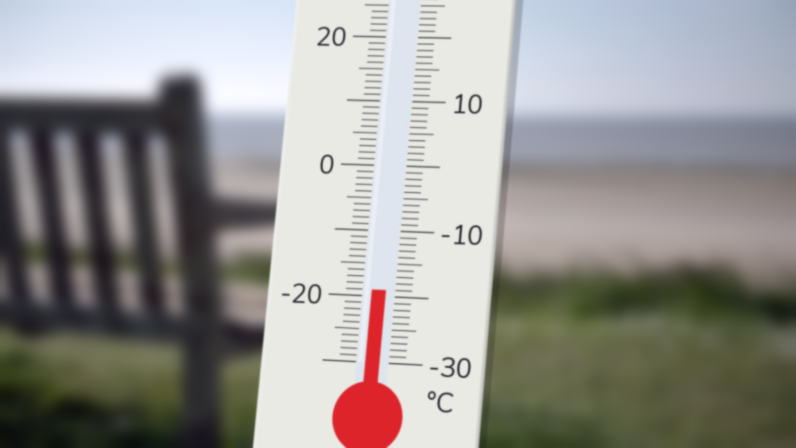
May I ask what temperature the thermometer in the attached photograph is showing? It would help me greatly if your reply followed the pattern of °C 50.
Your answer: °C -19
